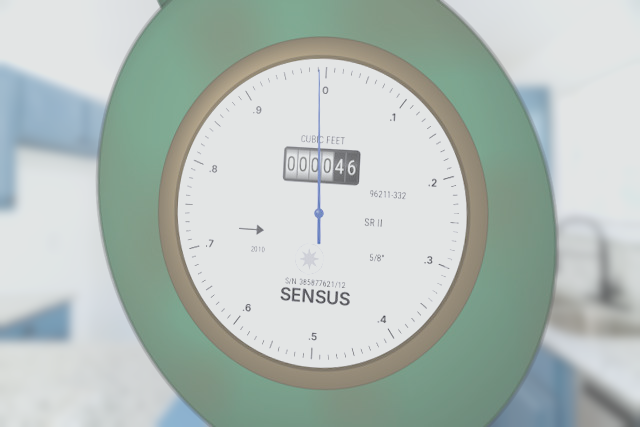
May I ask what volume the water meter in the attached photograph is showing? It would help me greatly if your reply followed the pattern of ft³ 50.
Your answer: ft³ 45.99
